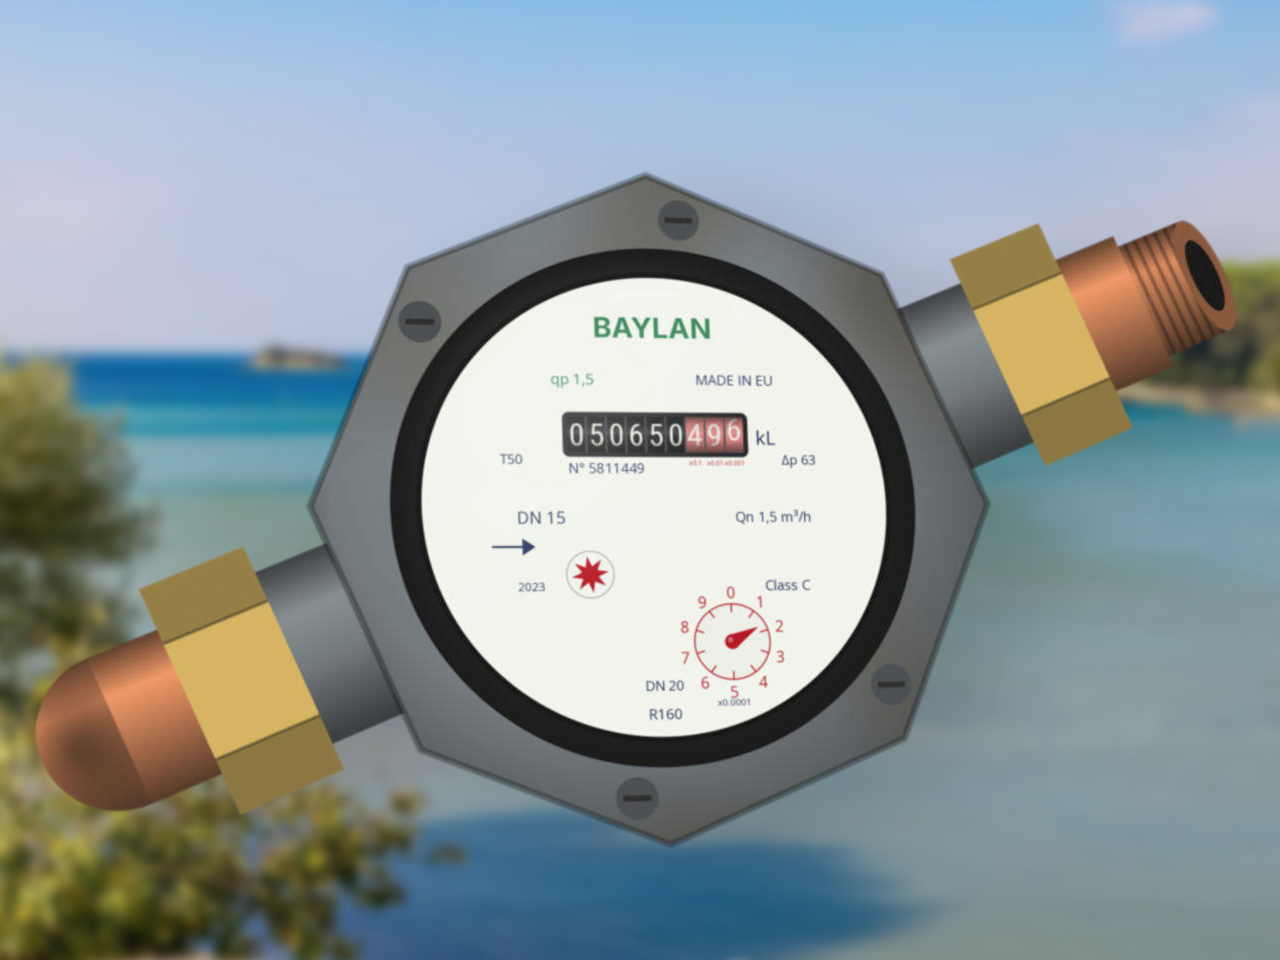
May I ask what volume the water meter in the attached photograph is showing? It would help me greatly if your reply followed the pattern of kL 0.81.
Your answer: kL 50650.4961
